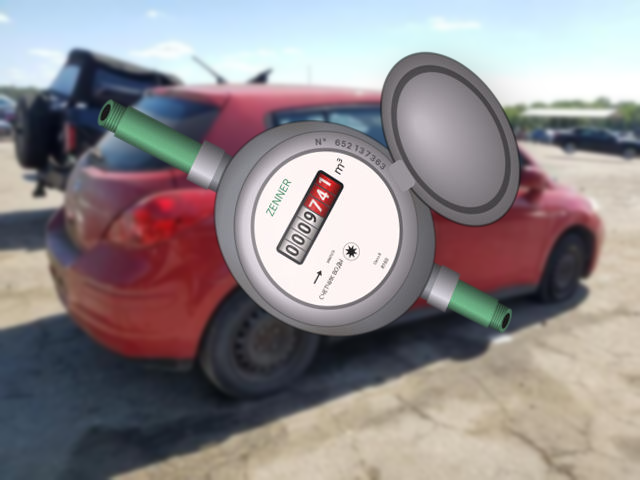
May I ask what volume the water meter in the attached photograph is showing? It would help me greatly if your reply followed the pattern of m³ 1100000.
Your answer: m³ 9.741
